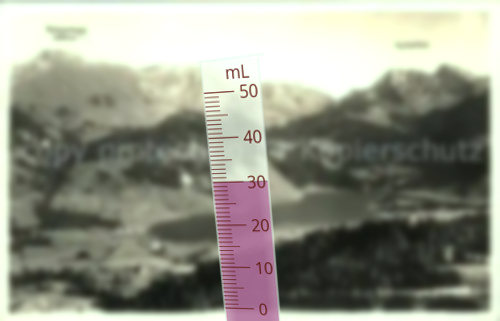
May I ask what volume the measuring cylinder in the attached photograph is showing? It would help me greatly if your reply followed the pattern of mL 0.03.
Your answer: mL 30
